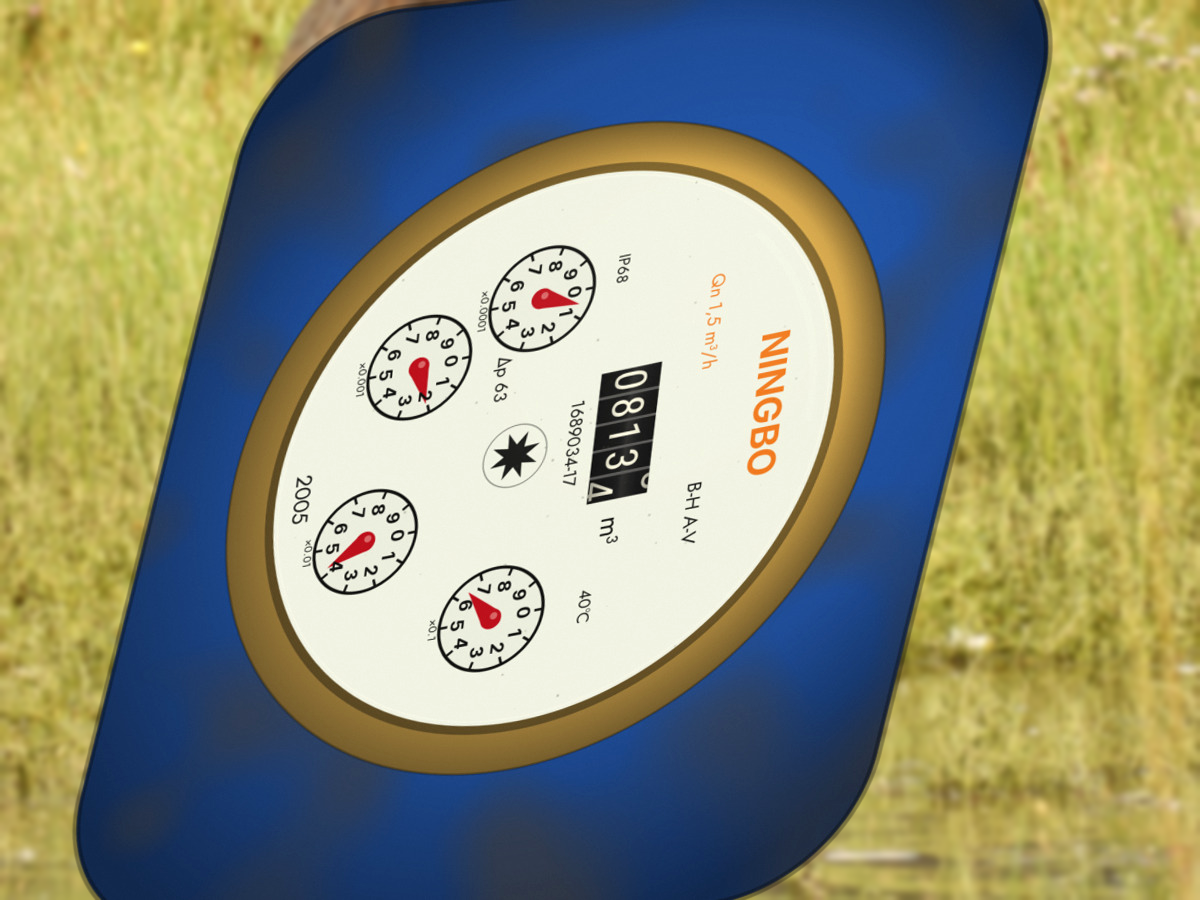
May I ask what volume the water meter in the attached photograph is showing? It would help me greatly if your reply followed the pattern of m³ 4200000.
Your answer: m³ 8133.6420
